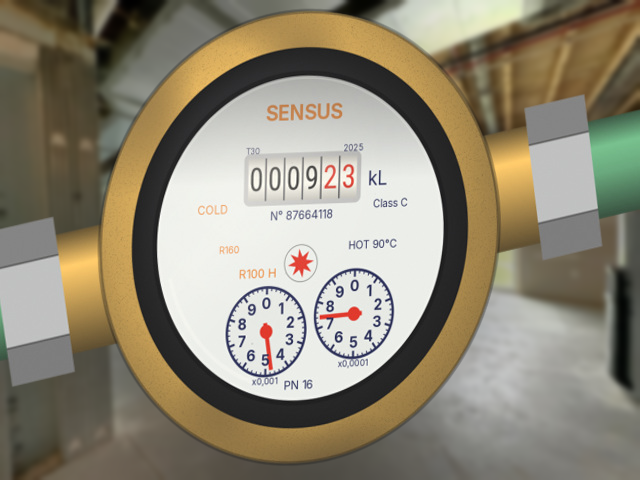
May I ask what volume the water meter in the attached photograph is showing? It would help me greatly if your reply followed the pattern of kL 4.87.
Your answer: kL 9.2347
